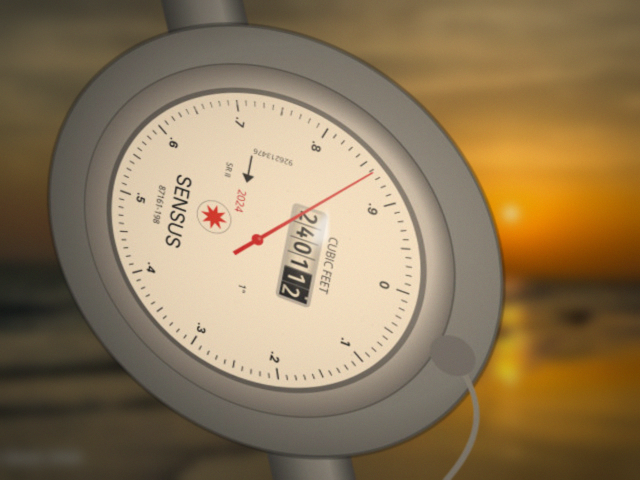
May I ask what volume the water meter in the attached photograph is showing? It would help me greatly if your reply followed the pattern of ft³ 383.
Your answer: ft³ 240111.86
